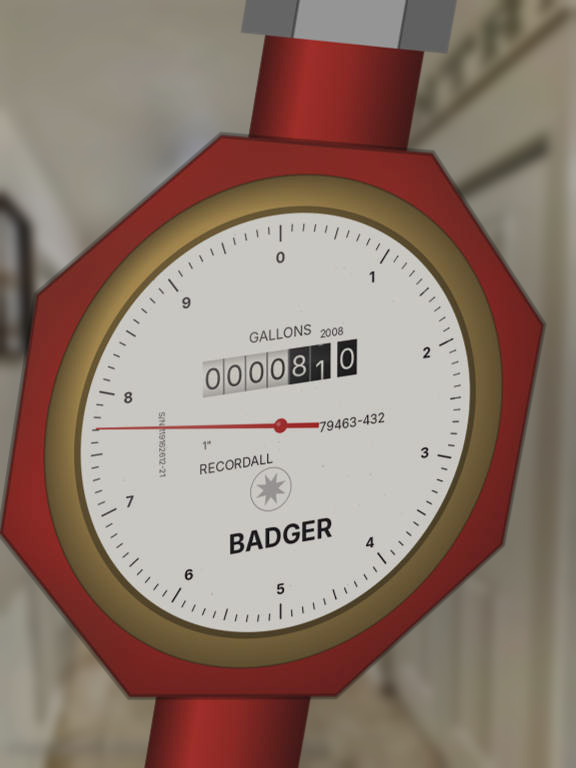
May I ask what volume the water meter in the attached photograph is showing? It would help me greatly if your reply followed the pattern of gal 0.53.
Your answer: gal 807.7
